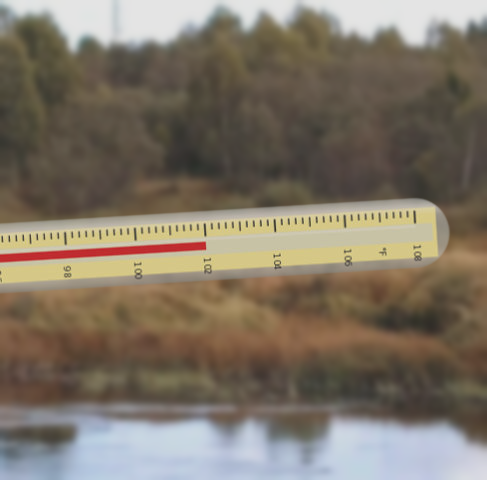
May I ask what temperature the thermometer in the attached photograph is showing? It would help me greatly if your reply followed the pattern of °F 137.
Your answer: °F 102
